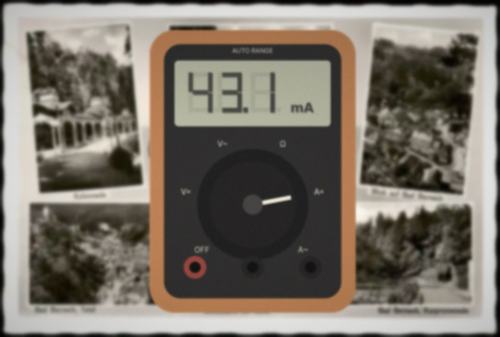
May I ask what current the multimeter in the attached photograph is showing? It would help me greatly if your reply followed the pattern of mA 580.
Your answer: mA 43.1
